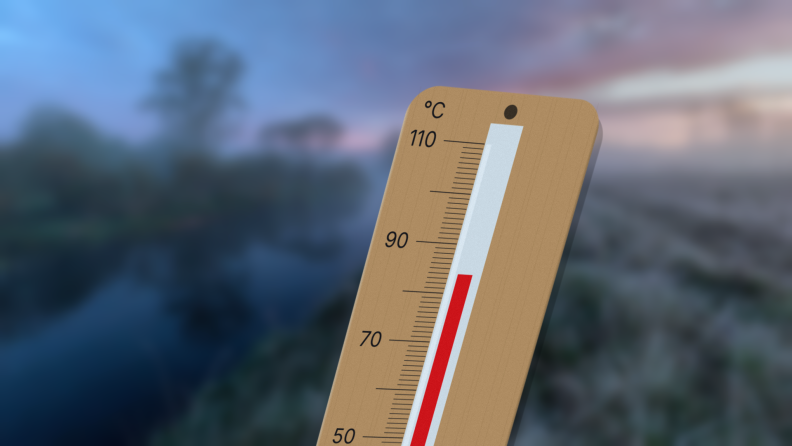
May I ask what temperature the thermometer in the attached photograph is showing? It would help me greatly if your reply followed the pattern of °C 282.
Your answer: °C 84
